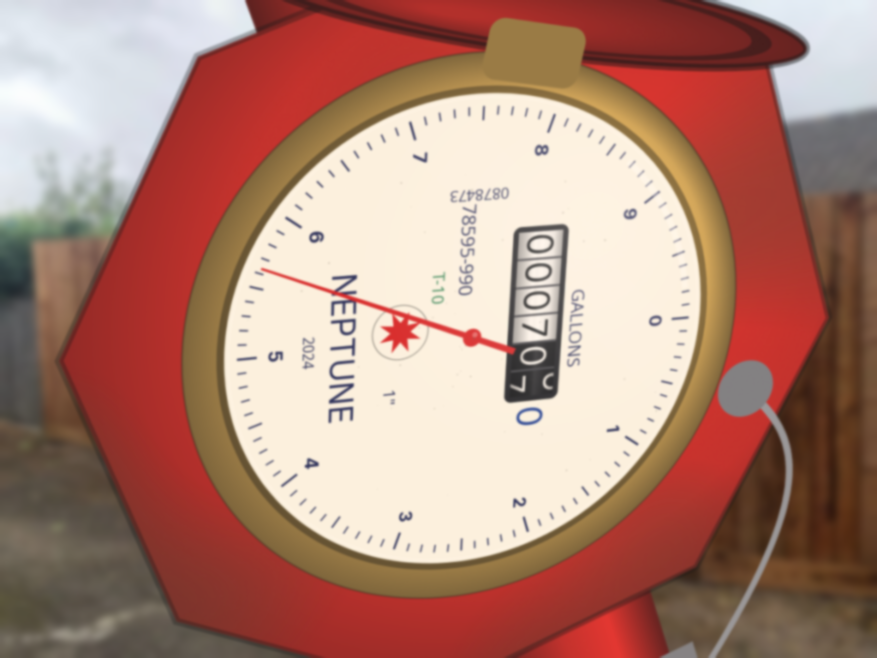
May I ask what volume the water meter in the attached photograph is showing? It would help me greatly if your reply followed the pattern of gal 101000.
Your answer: gal 7065.6
